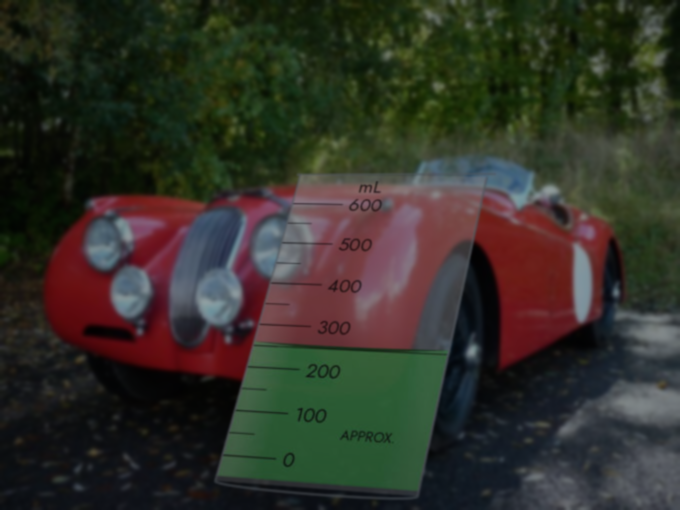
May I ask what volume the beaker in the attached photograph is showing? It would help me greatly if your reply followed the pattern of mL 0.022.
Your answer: mL 250
